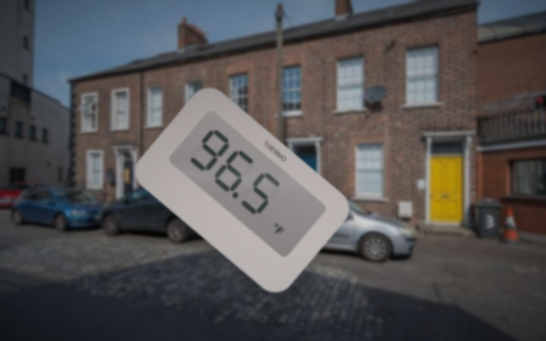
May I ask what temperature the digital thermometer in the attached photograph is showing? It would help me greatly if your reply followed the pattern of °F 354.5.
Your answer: °F 96.5
